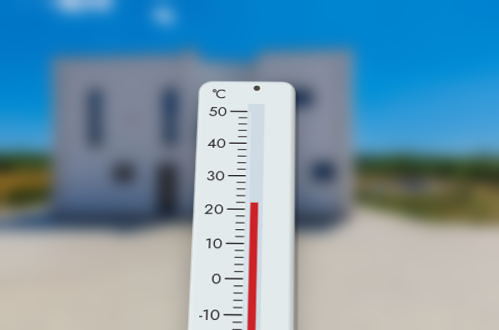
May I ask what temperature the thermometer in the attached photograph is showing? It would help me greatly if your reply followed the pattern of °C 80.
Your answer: °C 22
